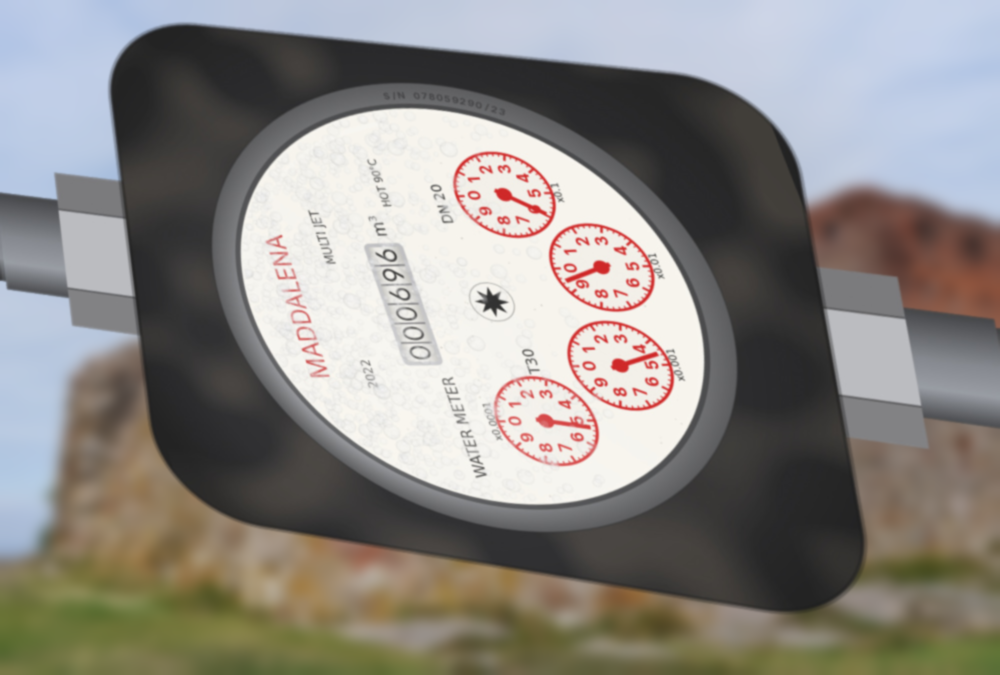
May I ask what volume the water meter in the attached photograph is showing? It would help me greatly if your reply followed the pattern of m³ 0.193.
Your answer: m³ 696.5945
